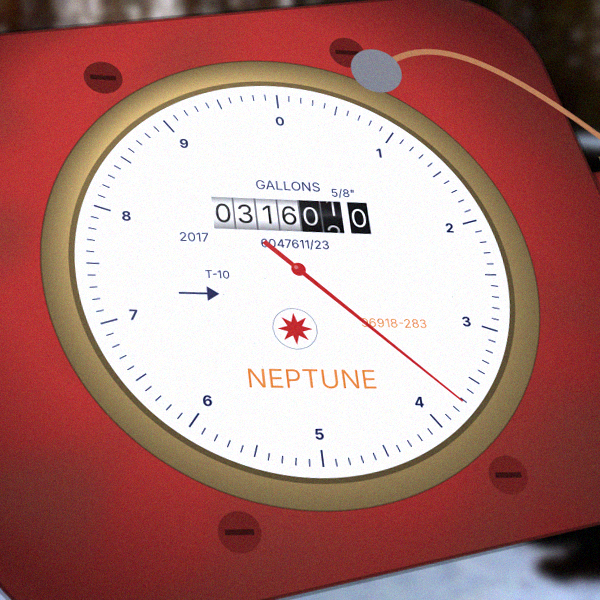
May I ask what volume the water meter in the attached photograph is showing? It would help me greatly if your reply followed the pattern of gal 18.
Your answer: gal 316013.7
